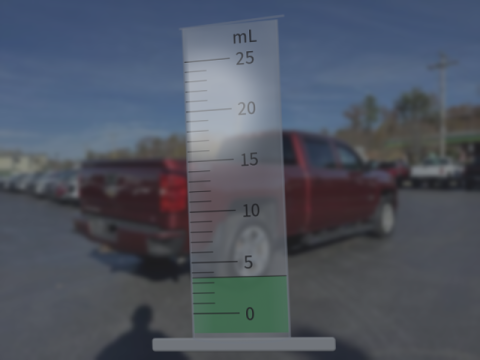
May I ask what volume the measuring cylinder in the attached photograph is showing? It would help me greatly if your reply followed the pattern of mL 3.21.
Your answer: mL 3.5
